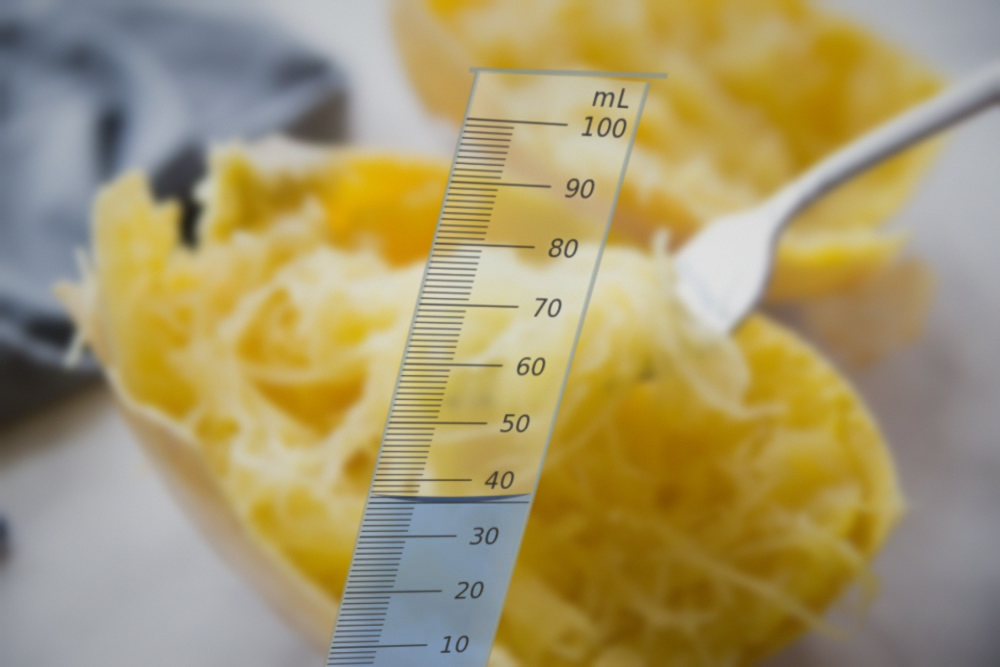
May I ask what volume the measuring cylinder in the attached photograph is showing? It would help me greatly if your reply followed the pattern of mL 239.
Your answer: mL 36
